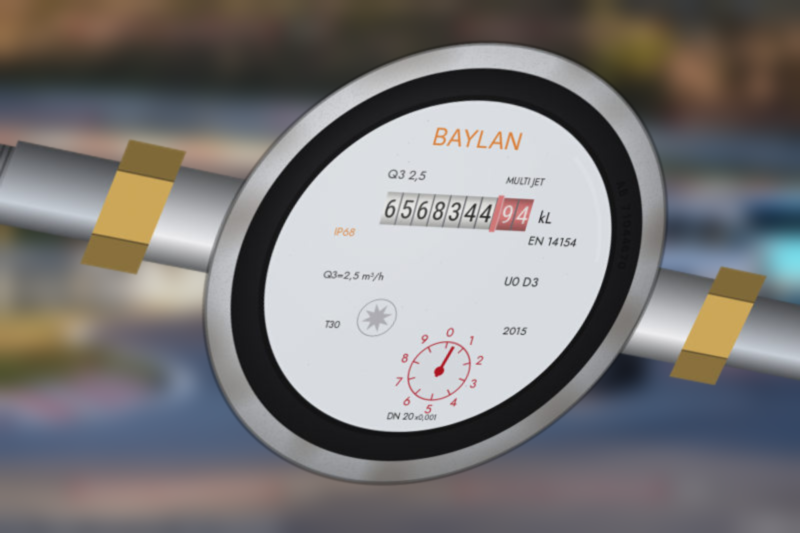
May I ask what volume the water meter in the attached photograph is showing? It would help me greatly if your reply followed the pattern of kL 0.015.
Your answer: kL 6568344.940
